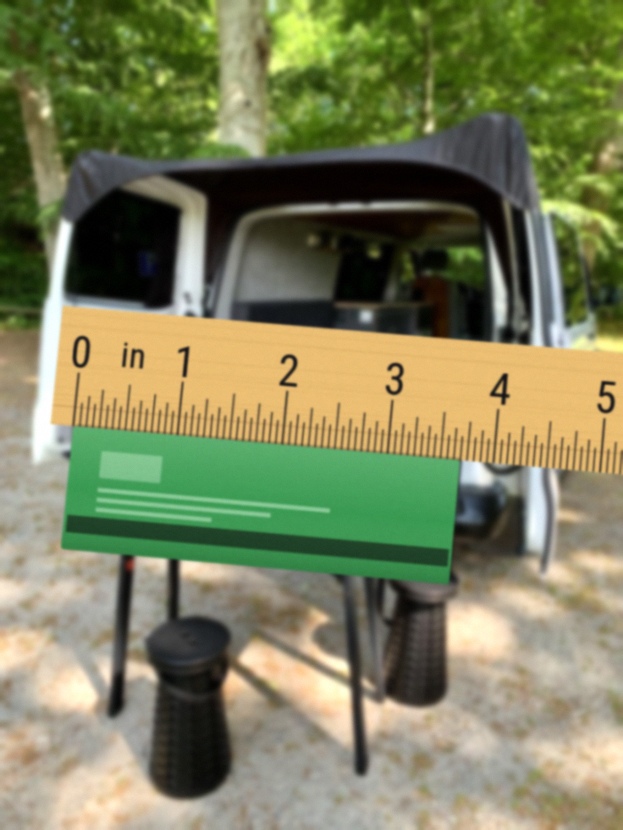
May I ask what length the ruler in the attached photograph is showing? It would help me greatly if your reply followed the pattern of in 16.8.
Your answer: in 3.6875
